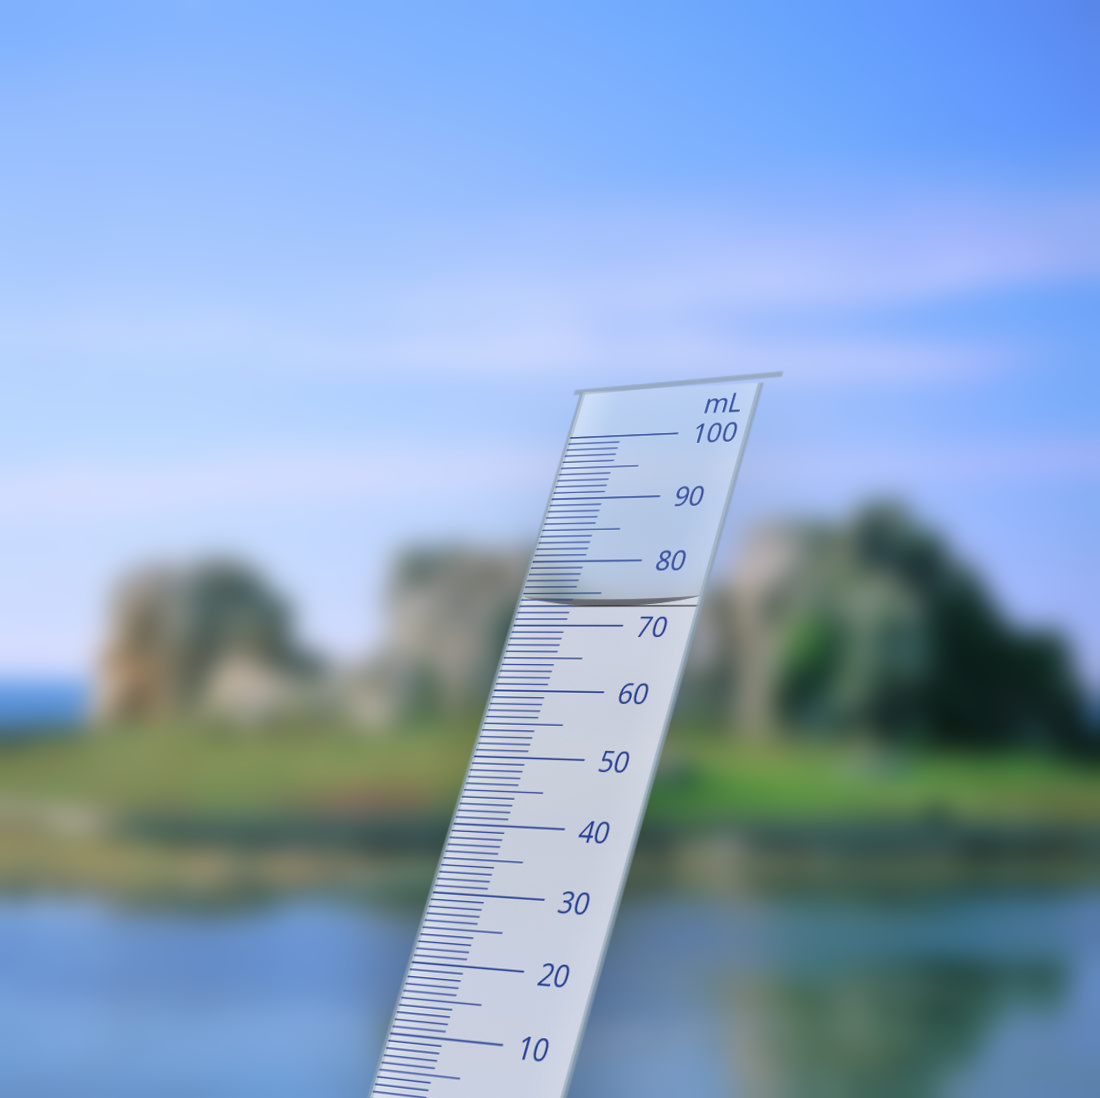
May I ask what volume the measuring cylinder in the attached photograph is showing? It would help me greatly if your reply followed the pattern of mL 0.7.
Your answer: mL 73
